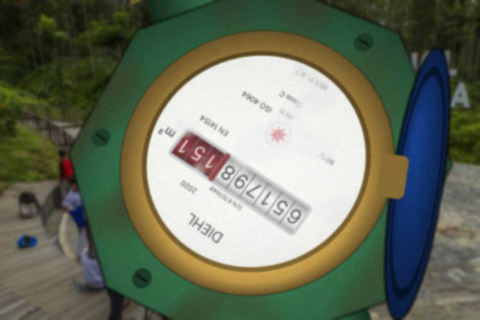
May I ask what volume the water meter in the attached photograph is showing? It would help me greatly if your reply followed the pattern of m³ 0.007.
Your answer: m³ 651798.151
